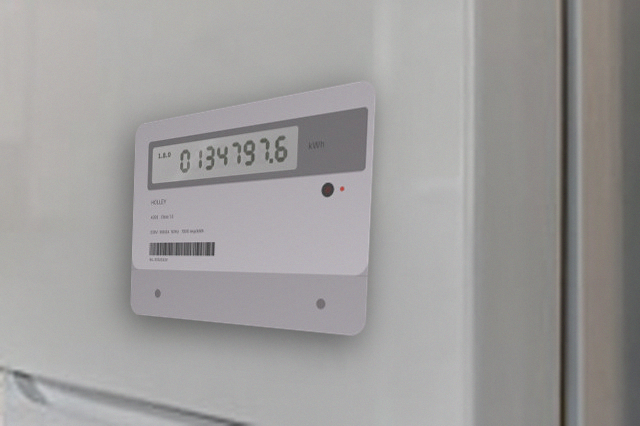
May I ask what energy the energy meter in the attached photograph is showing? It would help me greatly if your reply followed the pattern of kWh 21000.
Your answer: kWh 134797.6
